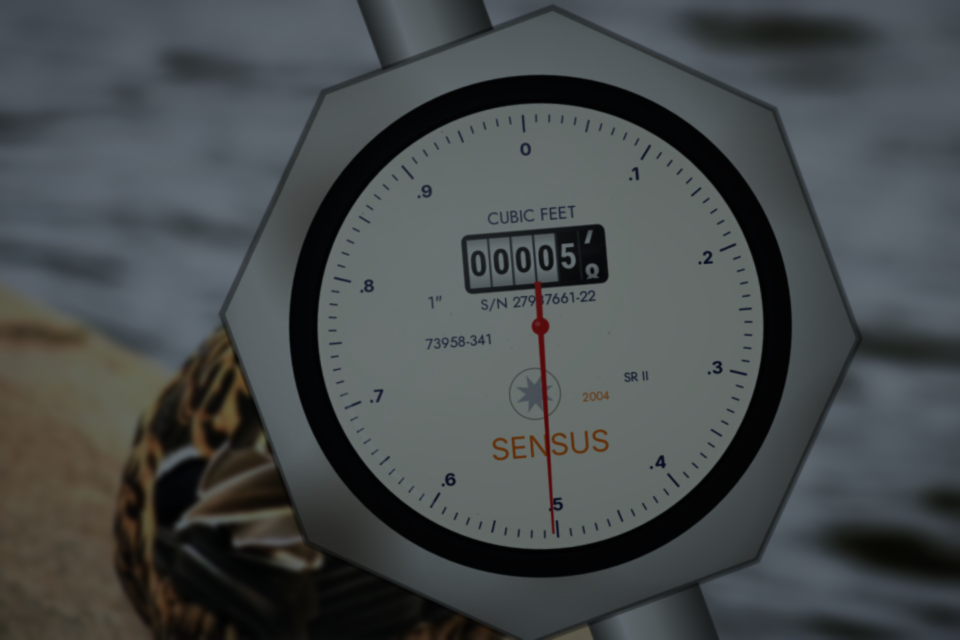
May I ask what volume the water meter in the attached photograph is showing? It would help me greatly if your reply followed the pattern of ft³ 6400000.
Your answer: ft³ 57.50
